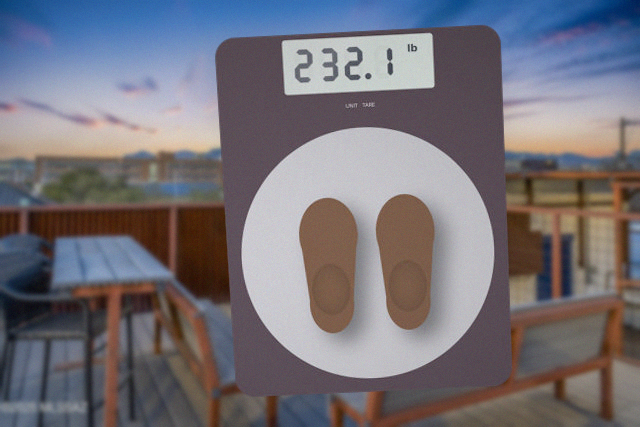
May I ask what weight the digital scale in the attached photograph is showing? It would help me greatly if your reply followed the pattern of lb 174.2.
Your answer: lb 232.1
